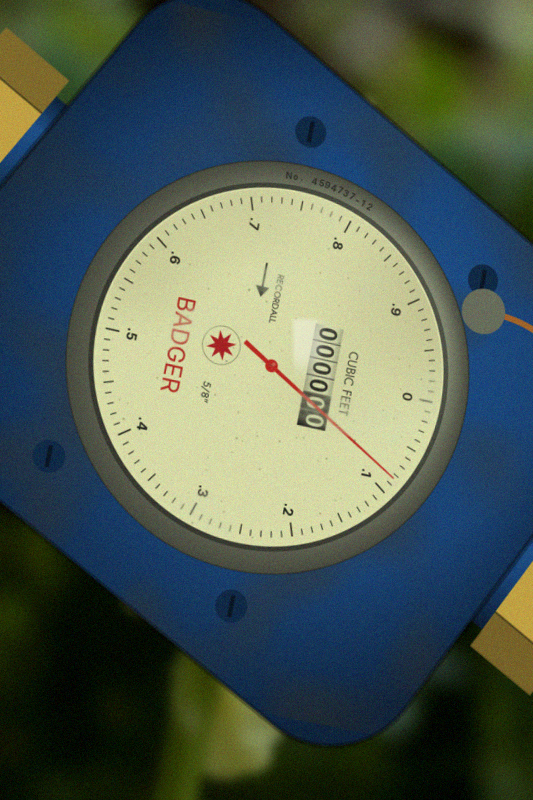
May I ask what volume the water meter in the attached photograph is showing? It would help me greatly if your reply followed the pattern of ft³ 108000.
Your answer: ft³ 0.08
